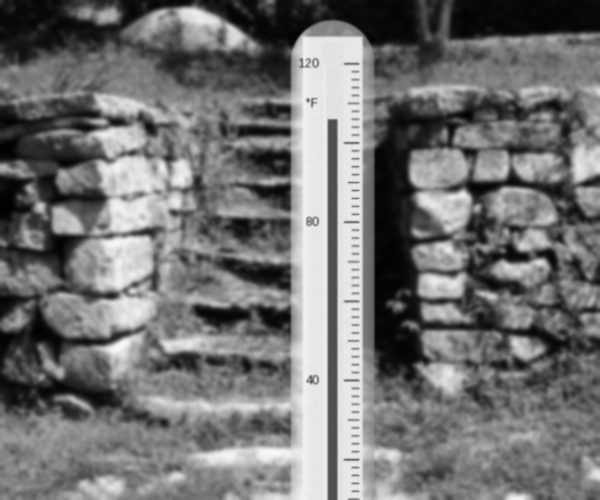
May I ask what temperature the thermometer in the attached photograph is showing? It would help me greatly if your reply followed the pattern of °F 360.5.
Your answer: °F 106
